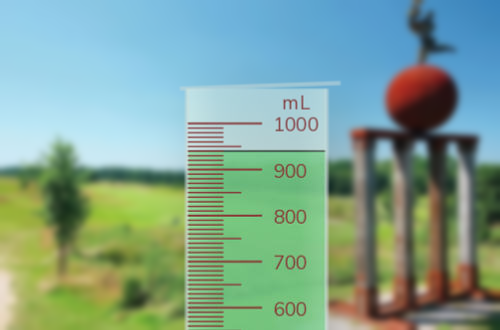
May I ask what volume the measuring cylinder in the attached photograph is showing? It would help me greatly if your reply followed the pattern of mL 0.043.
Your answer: mL 940
